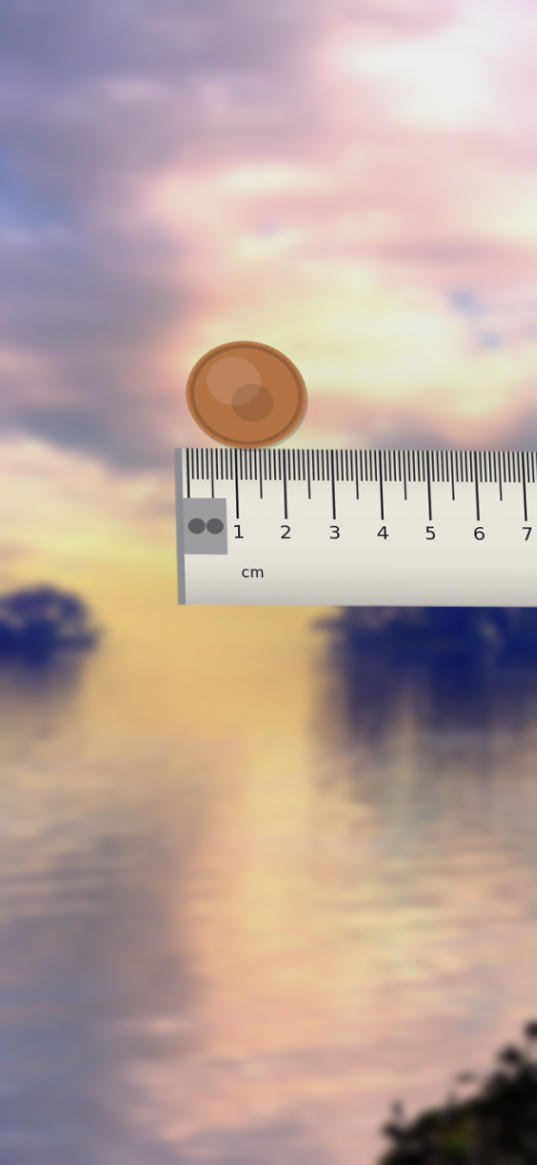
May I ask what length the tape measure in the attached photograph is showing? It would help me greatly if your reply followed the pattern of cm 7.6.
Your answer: cm 2.5
